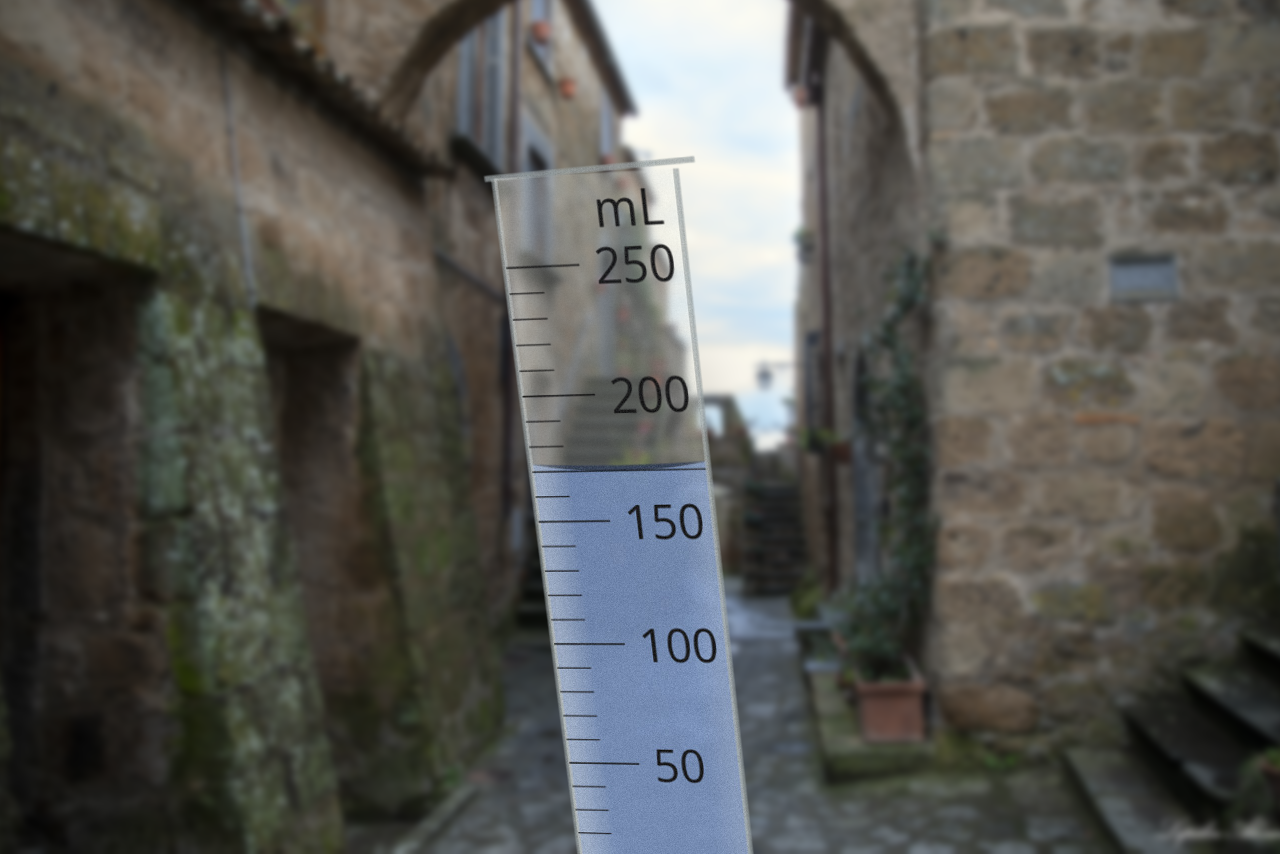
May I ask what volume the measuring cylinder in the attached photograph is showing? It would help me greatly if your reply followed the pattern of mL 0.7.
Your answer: mL 170
